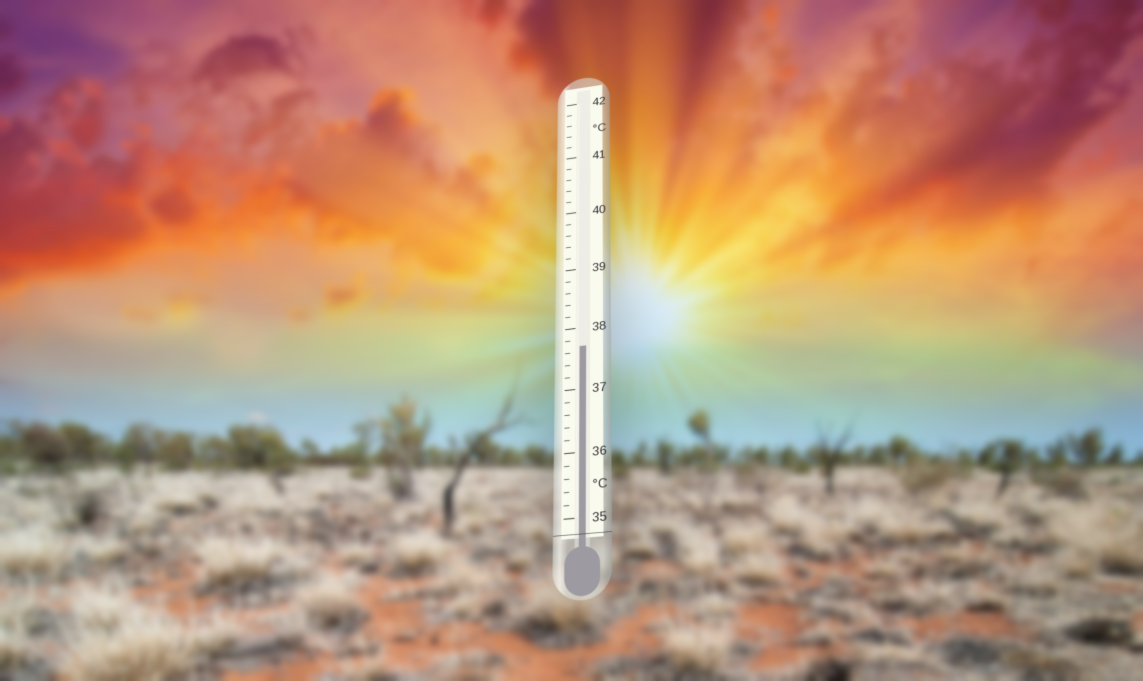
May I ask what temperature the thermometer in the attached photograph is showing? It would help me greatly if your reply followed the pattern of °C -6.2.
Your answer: °C 37.7
